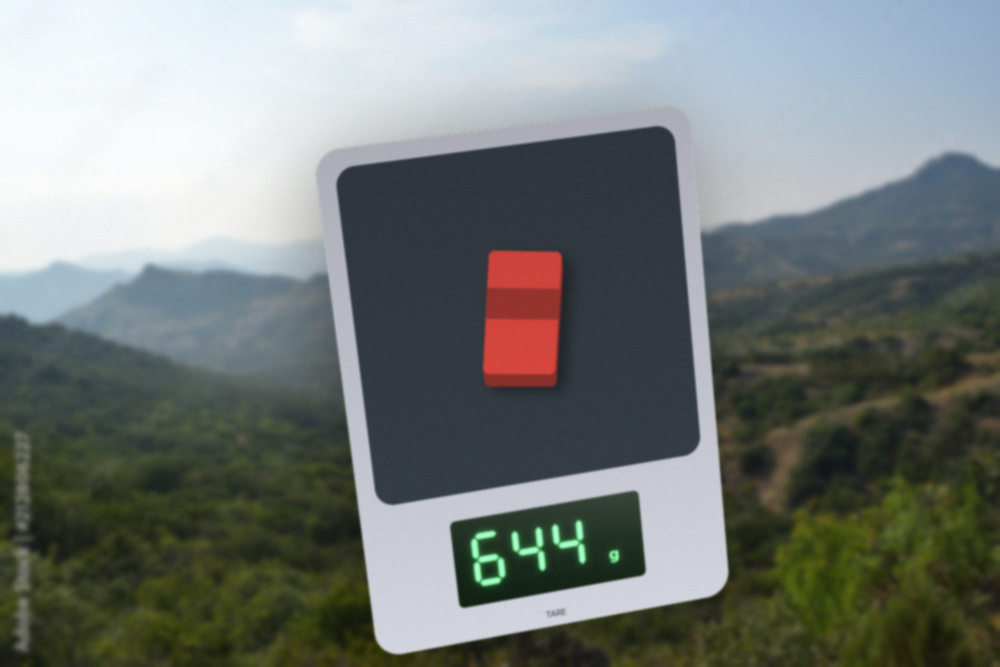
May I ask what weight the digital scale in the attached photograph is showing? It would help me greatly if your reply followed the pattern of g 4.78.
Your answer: g 644
